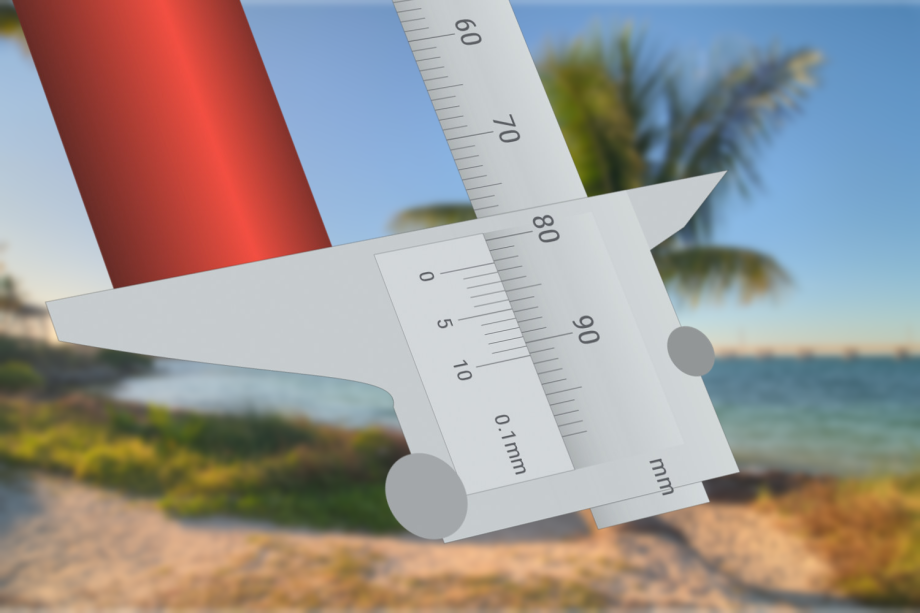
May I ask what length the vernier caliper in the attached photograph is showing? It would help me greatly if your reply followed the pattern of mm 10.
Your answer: mm 82.2
